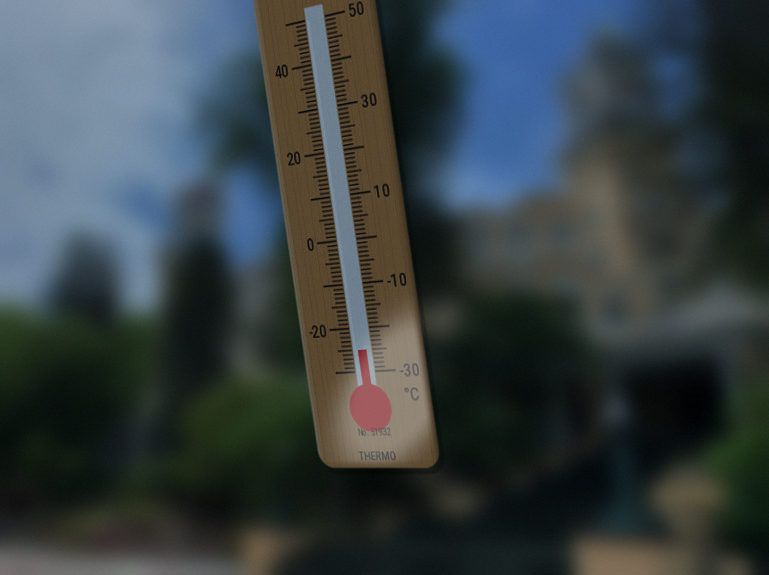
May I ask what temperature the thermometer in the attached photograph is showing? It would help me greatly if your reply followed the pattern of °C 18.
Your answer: °C -25
